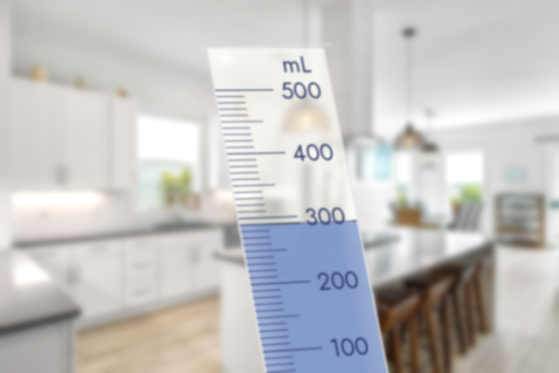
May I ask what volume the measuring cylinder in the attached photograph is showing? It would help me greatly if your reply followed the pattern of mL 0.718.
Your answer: mL 290
